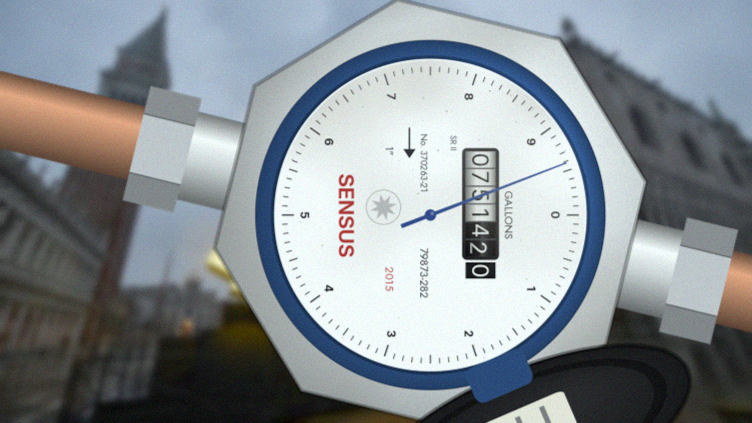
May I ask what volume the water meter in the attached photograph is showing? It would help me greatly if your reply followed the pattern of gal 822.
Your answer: gal 751419.4
